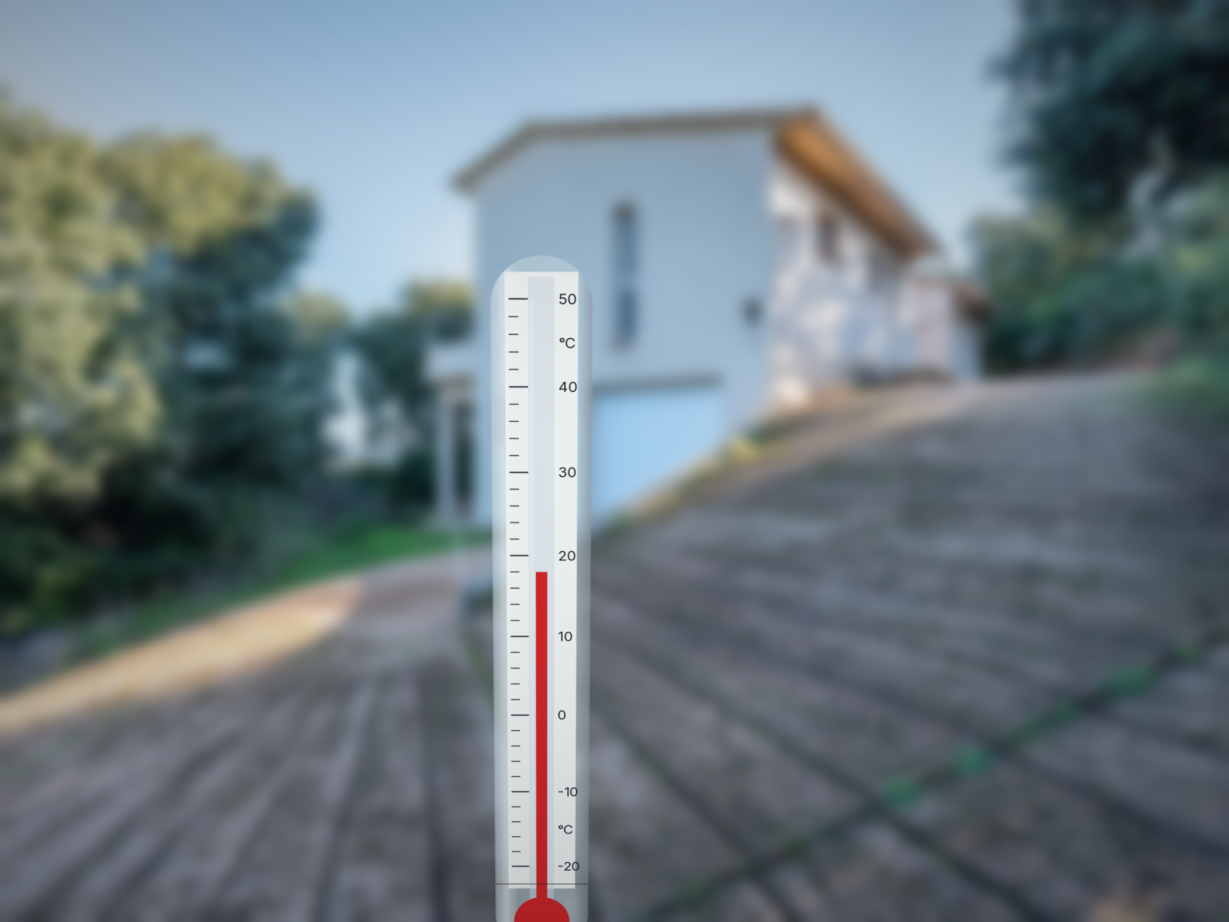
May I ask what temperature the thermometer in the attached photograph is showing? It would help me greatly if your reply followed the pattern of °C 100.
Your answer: °C 18
